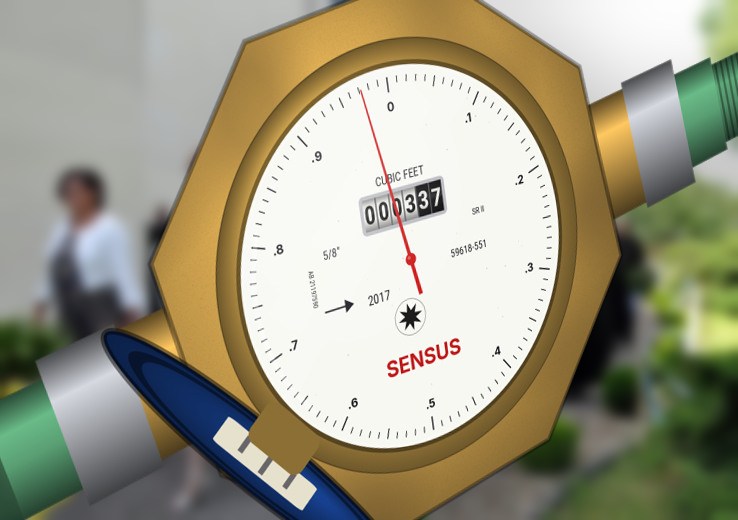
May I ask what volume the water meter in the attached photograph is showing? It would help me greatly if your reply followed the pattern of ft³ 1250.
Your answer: ft³ 336.97
